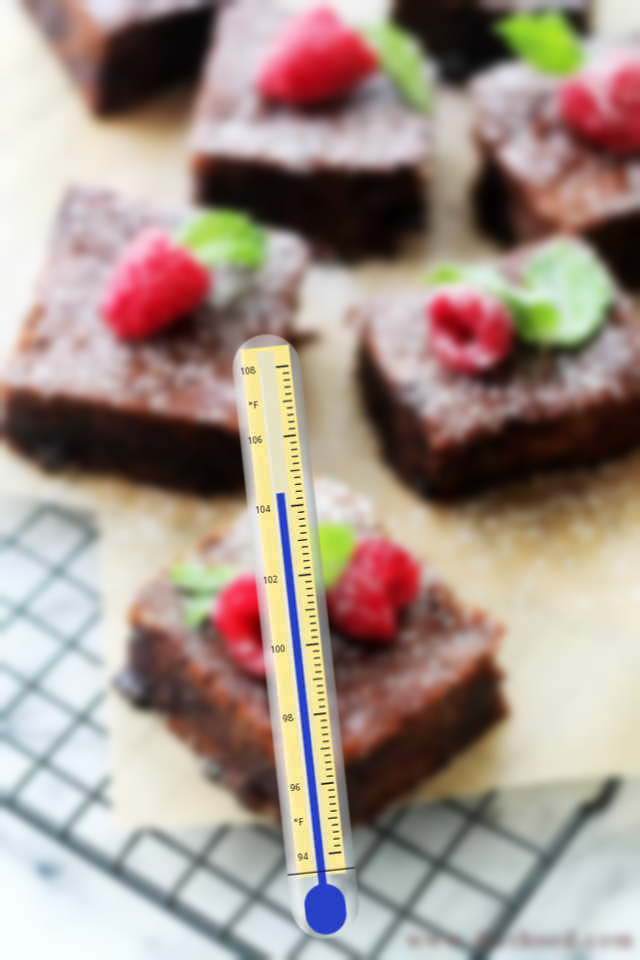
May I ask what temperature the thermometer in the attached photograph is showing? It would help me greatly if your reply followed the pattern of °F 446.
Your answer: °F 104.4
